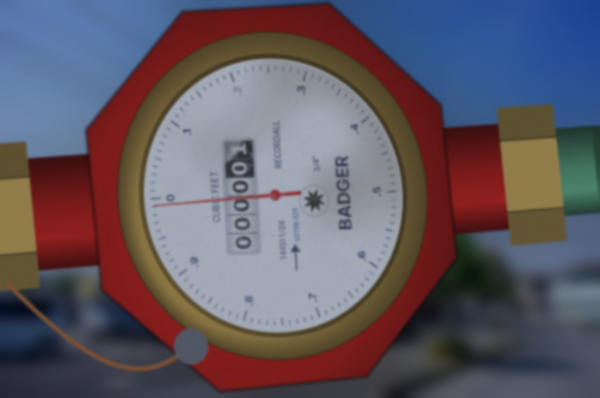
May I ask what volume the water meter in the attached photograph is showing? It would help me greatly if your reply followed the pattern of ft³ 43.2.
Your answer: ft³ 0.99
